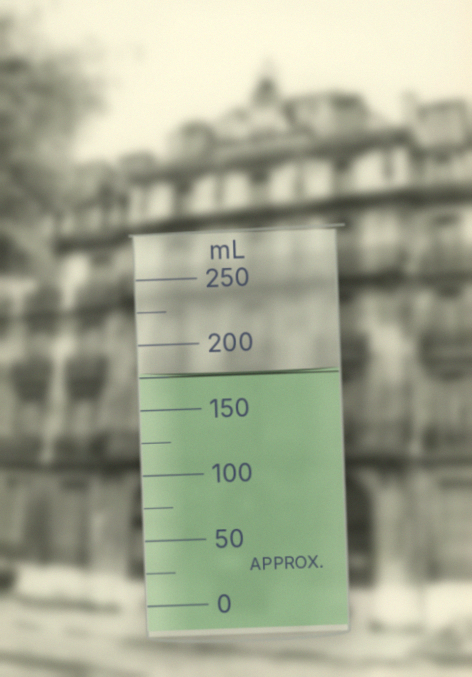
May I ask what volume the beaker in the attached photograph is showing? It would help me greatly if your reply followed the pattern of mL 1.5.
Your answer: mL 175
